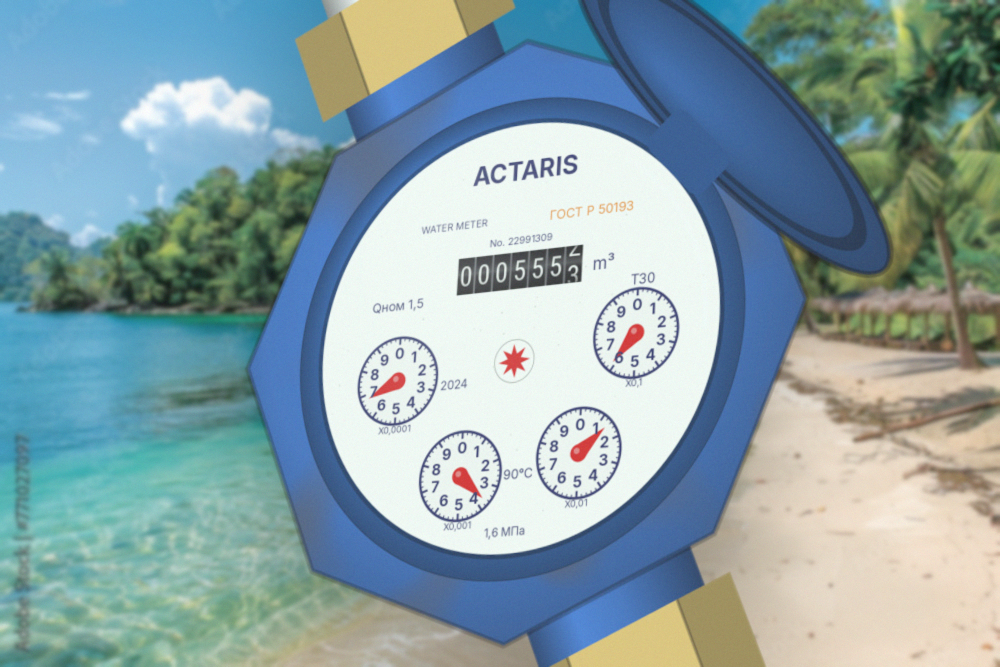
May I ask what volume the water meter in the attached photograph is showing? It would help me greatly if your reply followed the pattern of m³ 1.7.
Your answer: m³ 5552.6136
